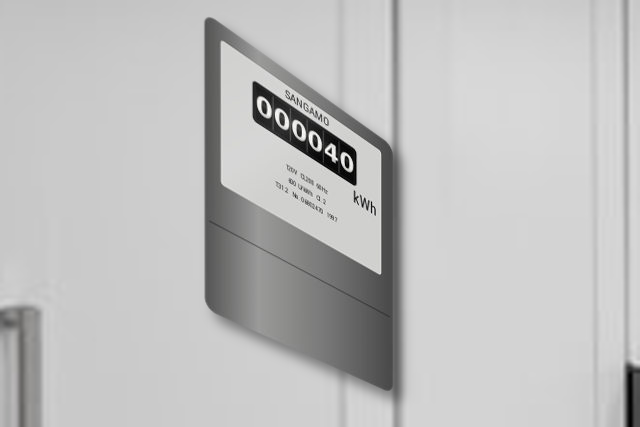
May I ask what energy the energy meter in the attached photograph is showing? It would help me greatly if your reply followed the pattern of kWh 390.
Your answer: kWh 40
